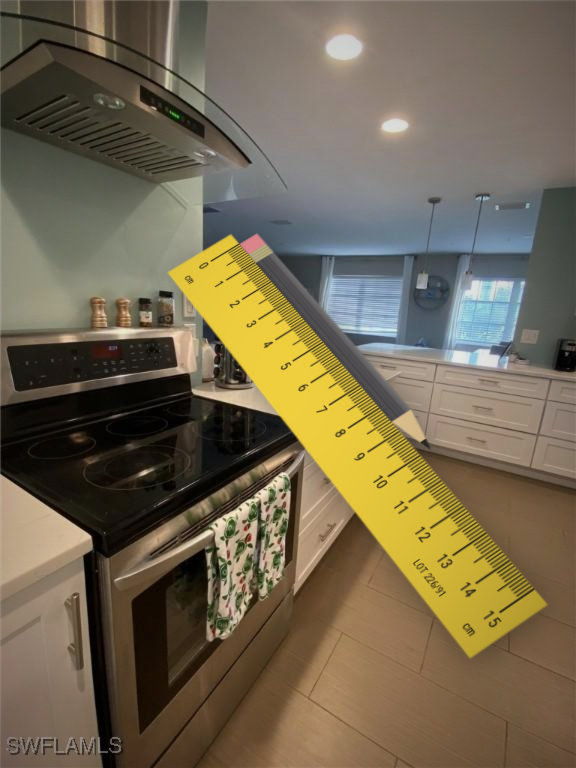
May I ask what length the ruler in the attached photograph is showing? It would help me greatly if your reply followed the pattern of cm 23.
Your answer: cm 10
